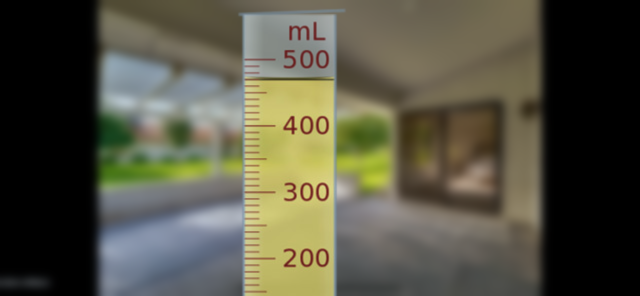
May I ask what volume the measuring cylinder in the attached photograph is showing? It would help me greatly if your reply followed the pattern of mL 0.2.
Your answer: mL 470
